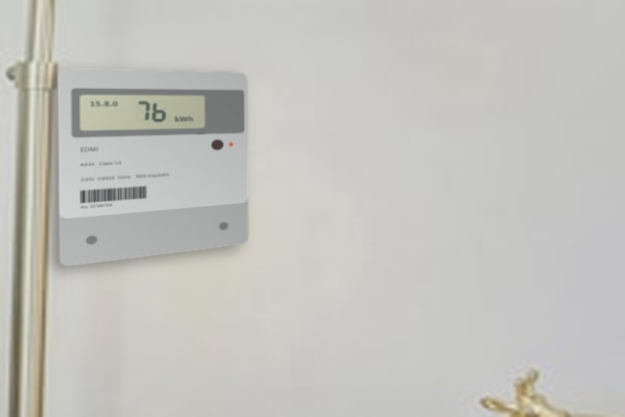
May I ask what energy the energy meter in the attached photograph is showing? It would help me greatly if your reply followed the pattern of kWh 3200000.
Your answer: kWh 76
